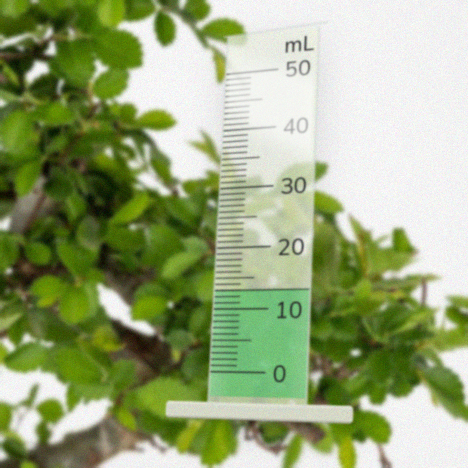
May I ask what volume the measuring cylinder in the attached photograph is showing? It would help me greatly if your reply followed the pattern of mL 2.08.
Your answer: mL 13
